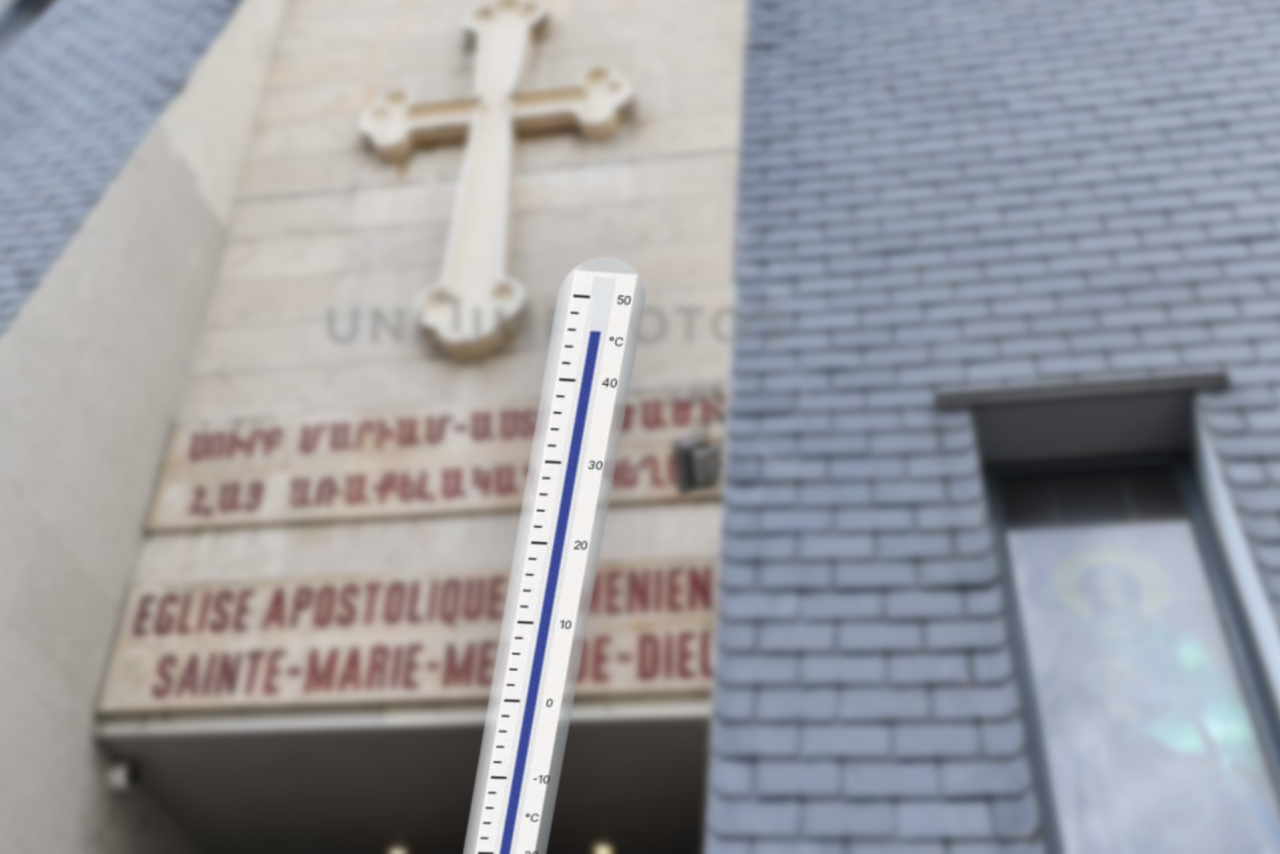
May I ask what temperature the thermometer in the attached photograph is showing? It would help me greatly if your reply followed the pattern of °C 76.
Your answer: °C 46
